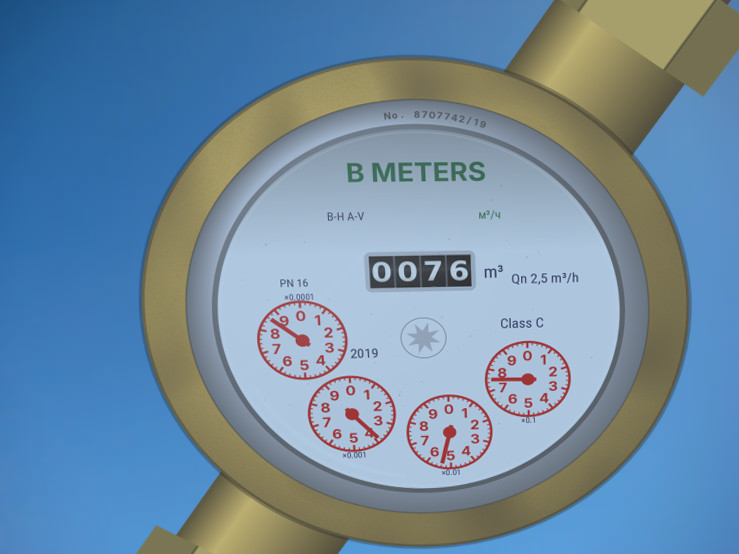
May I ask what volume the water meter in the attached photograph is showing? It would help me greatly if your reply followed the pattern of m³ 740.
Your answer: m³ 76.7538
